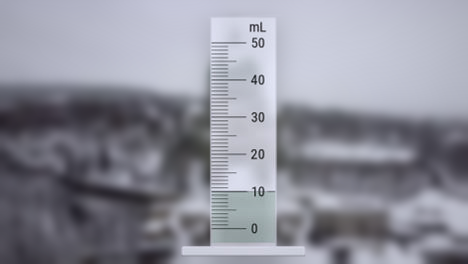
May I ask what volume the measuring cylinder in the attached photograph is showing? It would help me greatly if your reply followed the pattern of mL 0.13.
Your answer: mL 10
